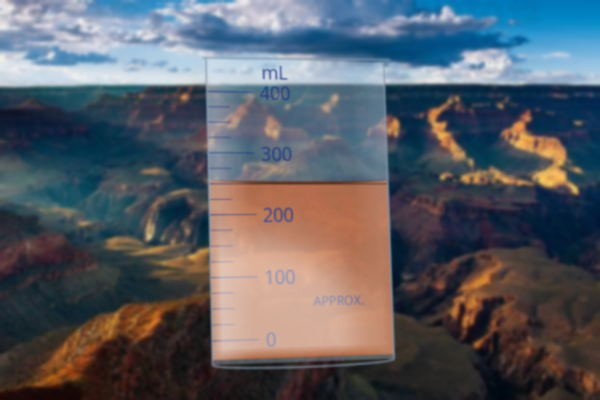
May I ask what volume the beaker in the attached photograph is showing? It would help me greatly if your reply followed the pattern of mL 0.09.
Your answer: mL 250
